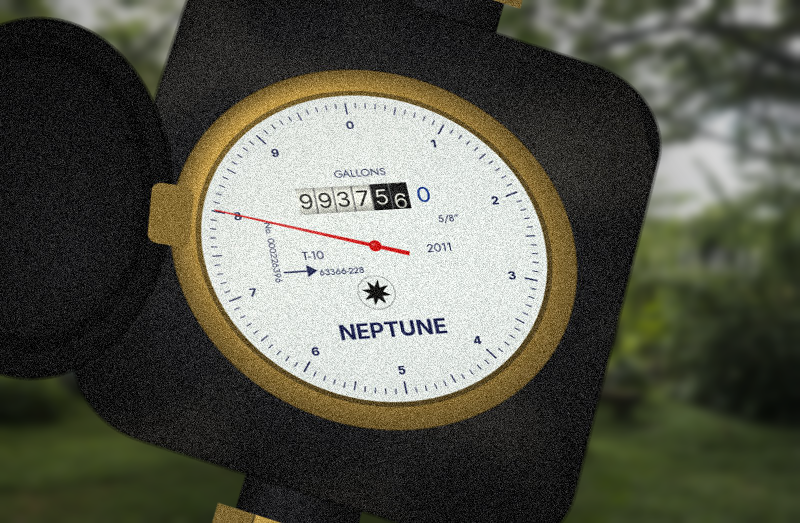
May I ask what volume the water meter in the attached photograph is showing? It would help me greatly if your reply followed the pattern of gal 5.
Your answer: gal 9937558.0
